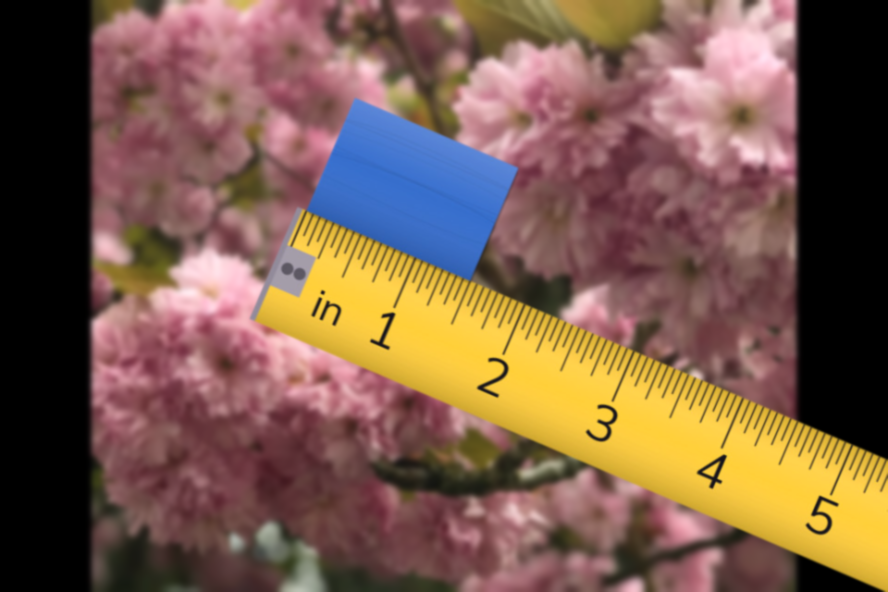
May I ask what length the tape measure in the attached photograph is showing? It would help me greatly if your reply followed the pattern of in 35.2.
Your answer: in 1.5
